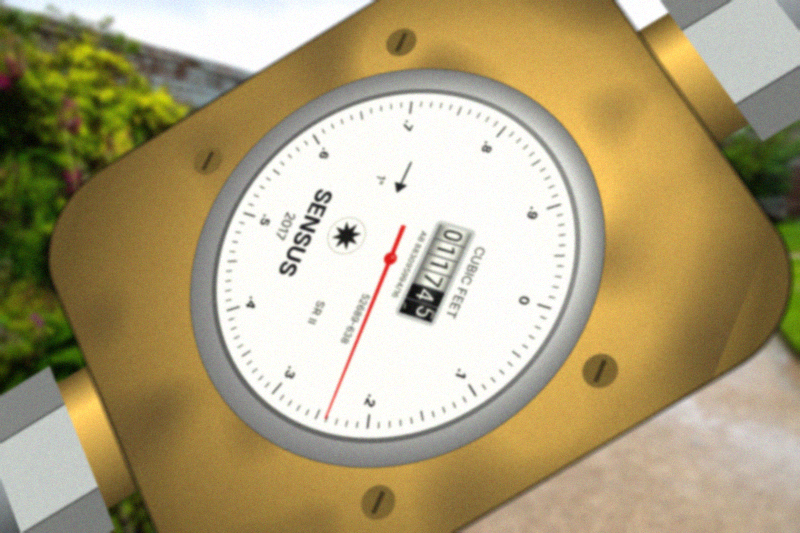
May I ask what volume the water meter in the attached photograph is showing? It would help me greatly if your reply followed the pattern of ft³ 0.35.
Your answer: ft³ 11745.24
